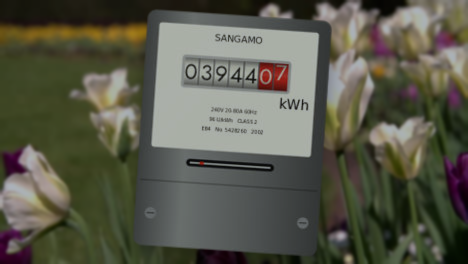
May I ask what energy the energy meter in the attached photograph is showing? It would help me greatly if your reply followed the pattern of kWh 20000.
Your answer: kWh 3944.07
